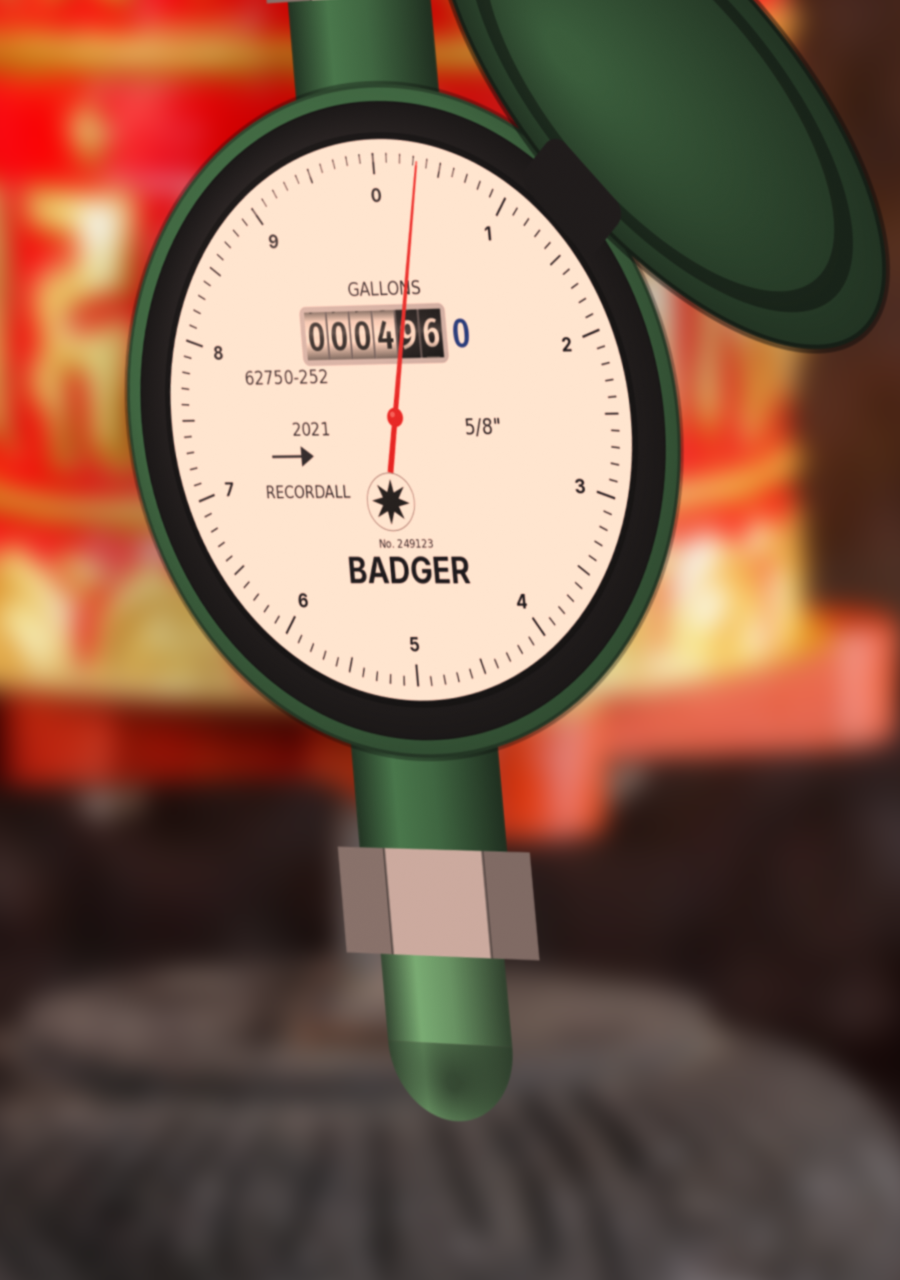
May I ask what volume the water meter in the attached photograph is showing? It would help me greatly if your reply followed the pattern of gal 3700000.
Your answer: gal 4960.3
